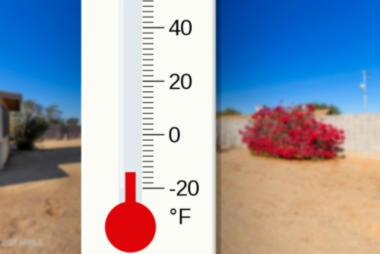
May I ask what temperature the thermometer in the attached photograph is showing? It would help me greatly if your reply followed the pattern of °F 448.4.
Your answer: °F -14
